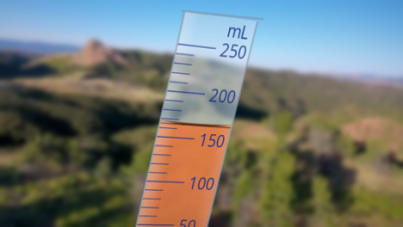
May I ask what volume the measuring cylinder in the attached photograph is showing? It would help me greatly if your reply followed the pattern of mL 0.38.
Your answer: mL 165
